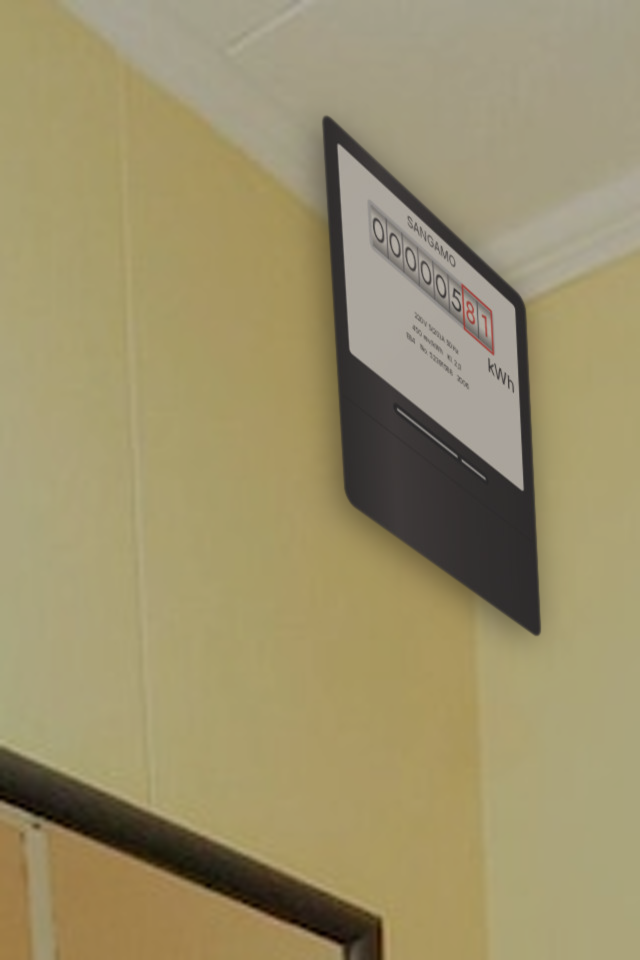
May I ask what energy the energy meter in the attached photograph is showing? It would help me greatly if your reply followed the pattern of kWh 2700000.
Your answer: kWh 5.81
